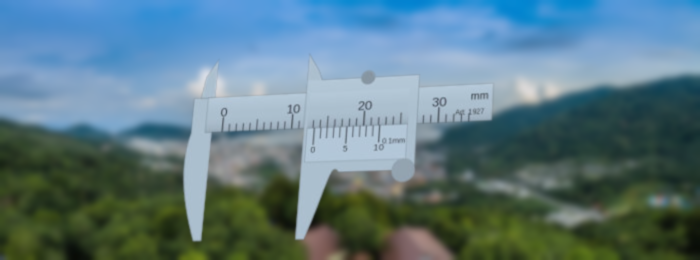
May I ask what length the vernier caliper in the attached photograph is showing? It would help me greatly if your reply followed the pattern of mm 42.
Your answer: mm 13.2
